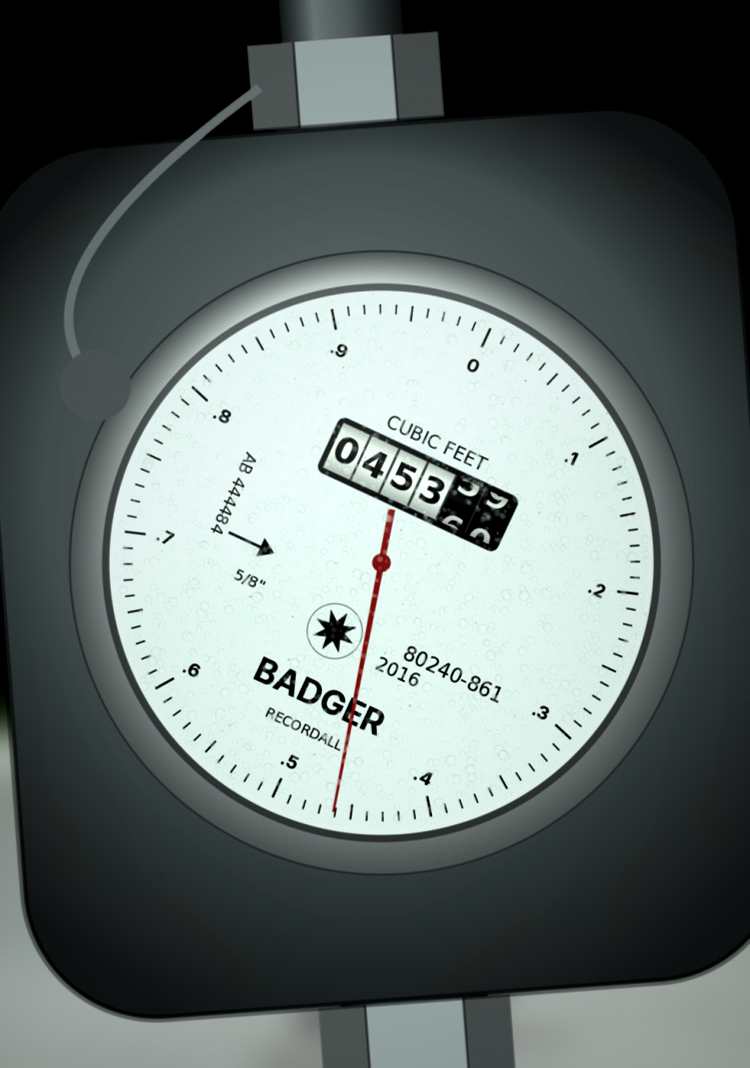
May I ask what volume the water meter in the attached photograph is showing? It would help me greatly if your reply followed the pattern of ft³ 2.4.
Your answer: ft³ 45359.46
